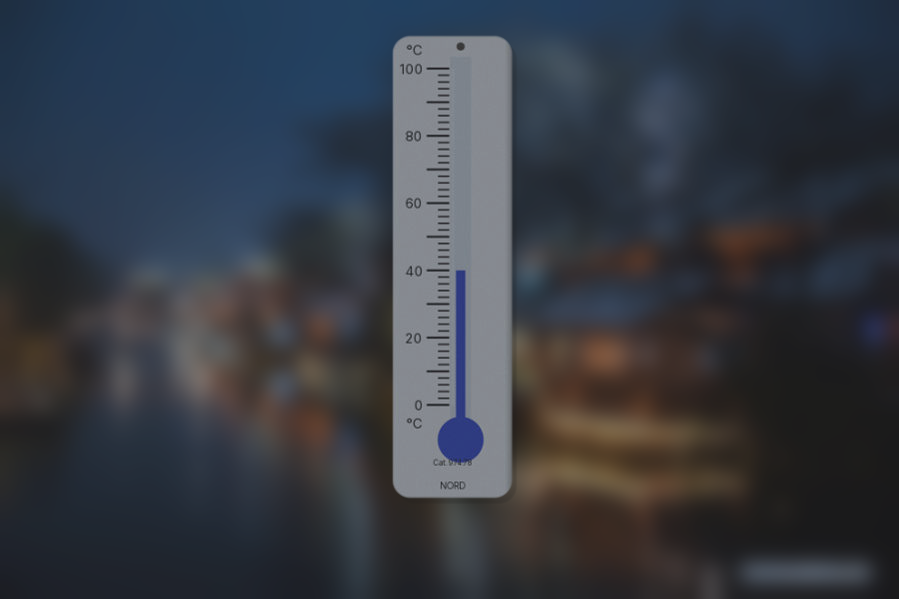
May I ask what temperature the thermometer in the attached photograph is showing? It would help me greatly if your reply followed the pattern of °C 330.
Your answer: °C 40
